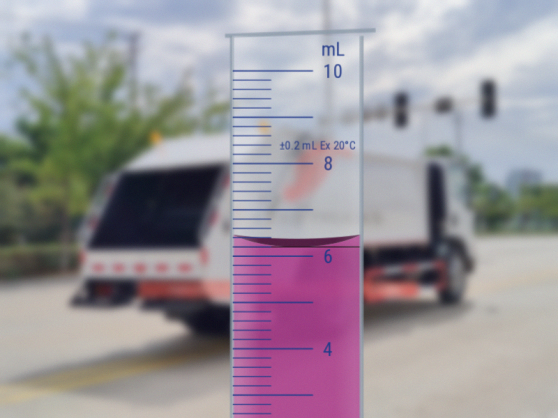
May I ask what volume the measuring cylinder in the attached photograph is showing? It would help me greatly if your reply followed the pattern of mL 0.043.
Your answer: mL 6.2
